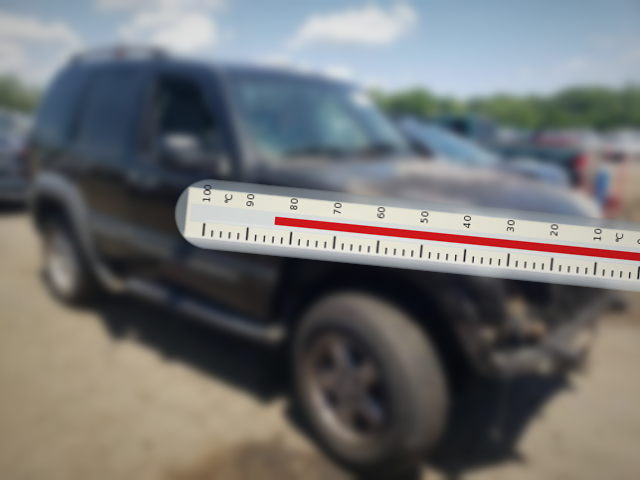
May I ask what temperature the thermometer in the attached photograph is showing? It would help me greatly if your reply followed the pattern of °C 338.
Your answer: °C 84
